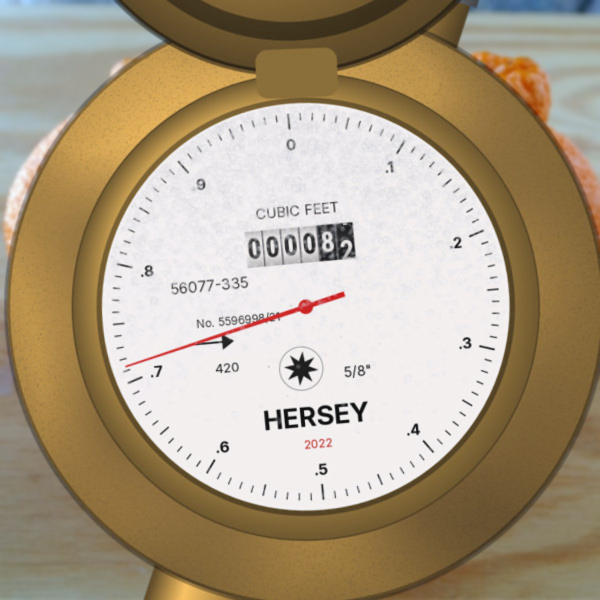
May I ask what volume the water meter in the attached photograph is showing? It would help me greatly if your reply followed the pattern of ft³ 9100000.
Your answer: ft³ 81.71
